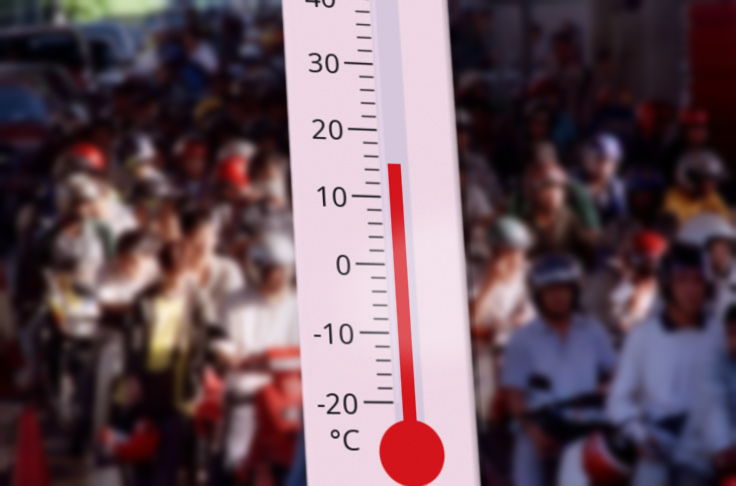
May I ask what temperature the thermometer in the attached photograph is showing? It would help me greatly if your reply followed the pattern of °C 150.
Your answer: °C 15
